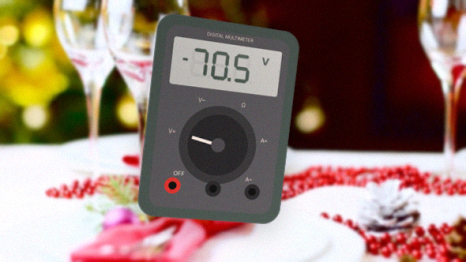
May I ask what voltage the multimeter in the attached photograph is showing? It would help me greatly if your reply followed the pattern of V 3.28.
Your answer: V -70.5
